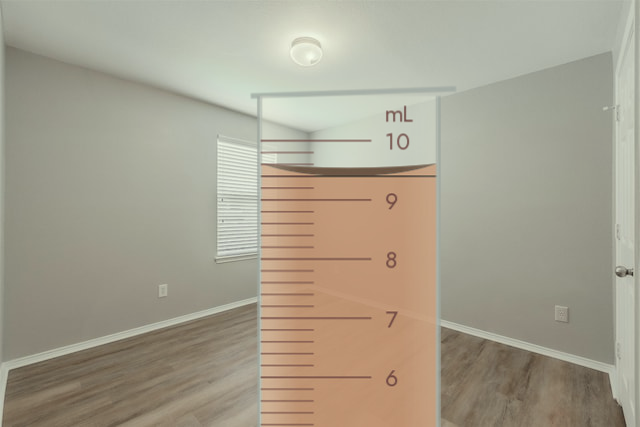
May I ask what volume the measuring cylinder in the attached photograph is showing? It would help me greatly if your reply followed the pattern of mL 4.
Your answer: mL 9.4
